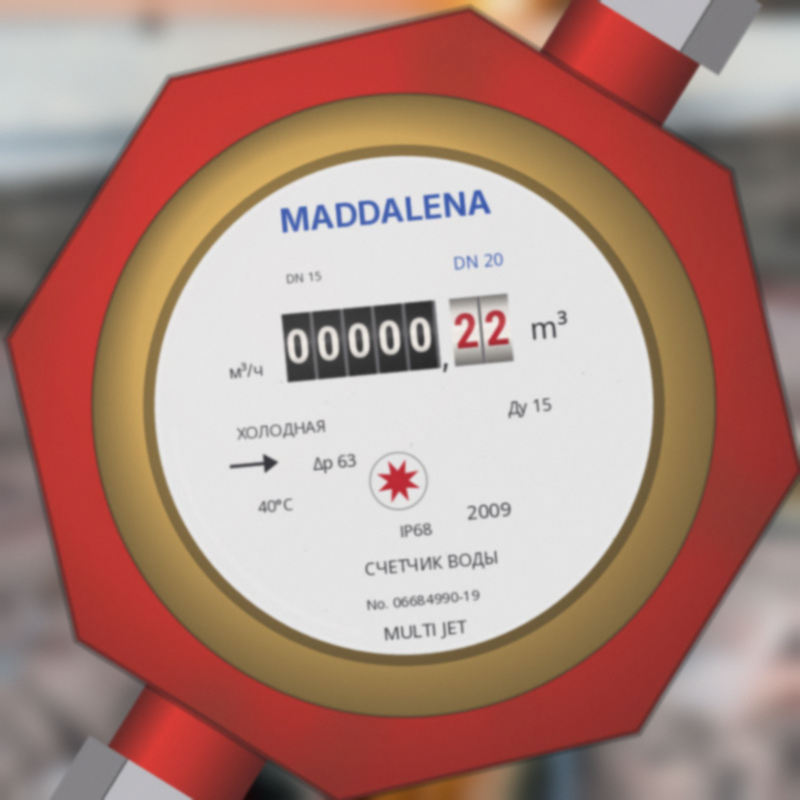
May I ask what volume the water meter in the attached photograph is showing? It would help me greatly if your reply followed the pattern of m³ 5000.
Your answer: m³ 0.22
